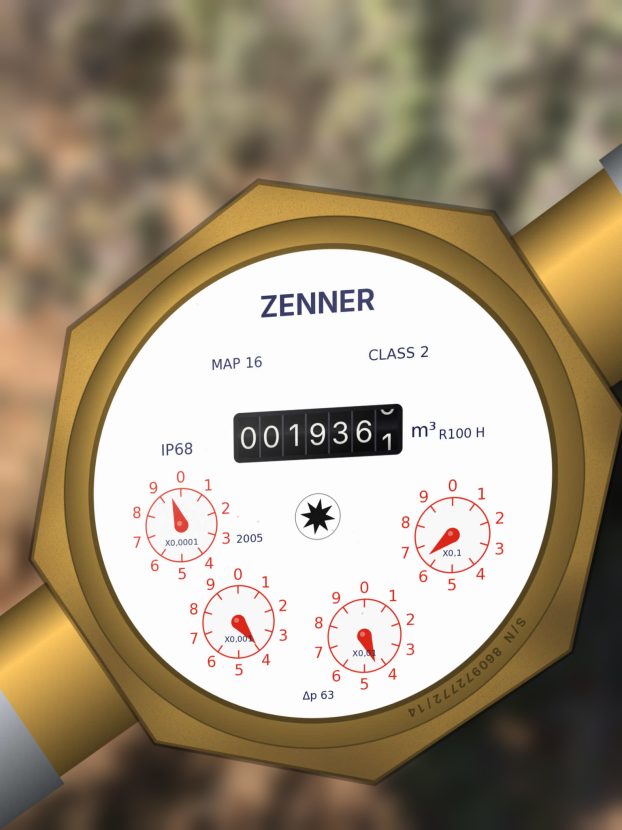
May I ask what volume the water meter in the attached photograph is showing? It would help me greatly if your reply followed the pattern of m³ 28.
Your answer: m³ 19360.6439
